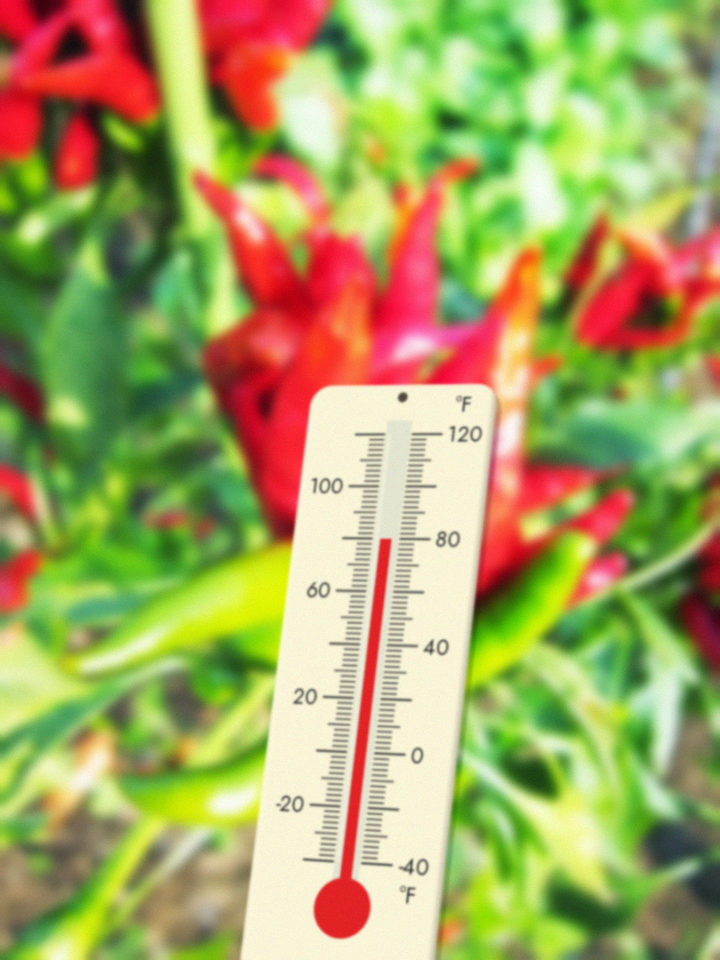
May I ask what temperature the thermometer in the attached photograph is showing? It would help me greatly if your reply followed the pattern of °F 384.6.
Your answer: °F 80
